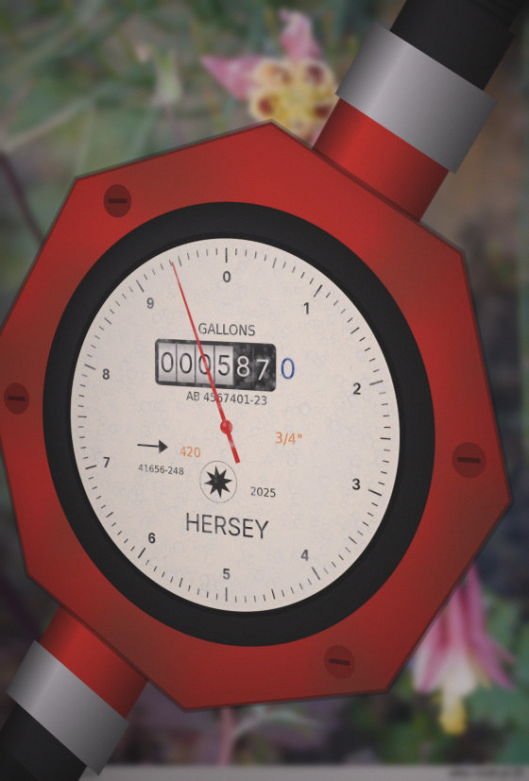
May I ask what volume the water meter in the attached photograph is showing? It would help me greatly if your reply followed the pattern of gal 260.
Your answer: gal 5869.4
